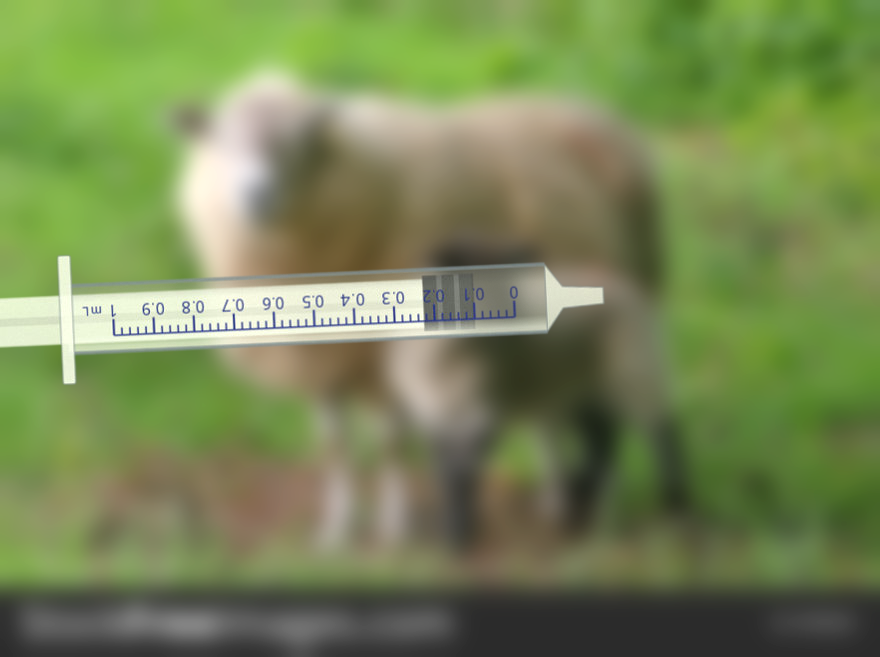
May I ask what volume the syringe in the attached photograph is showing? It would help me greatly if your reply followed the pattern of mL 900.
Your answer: mL 0.1
